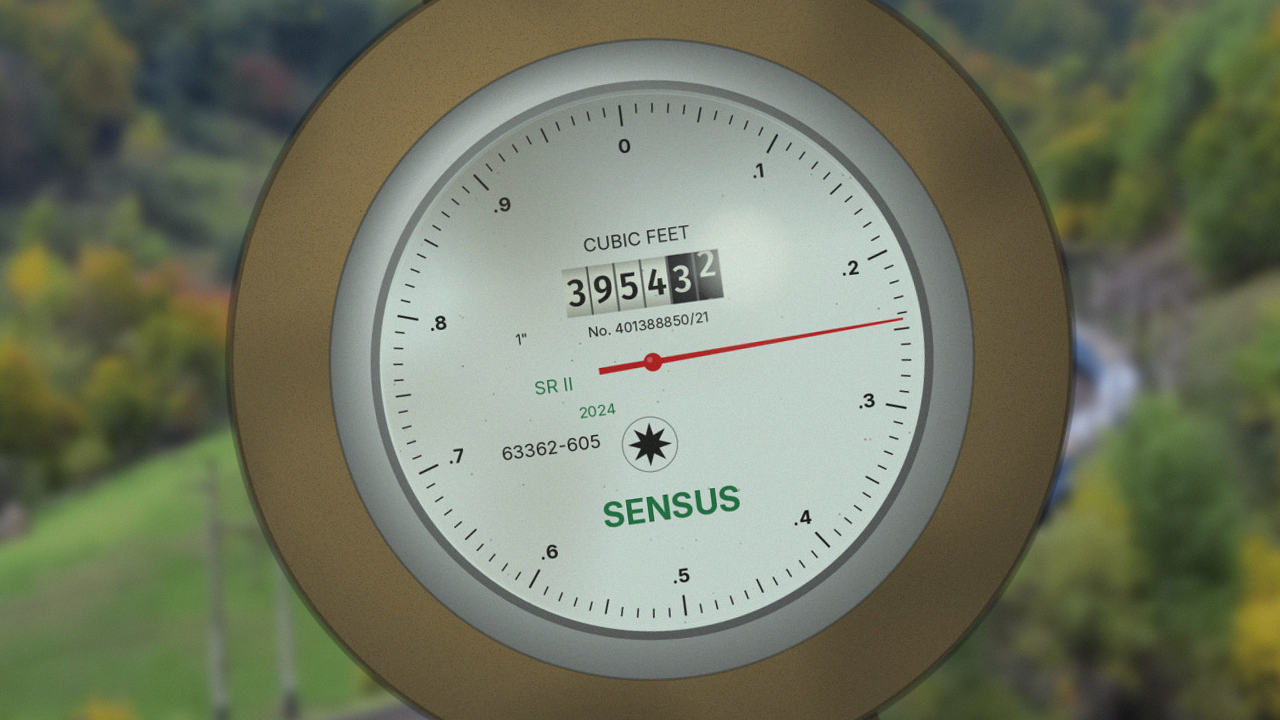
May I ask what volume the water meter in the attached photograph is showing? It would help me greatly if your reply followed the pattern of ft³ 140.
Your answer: ft³ 395432.24
